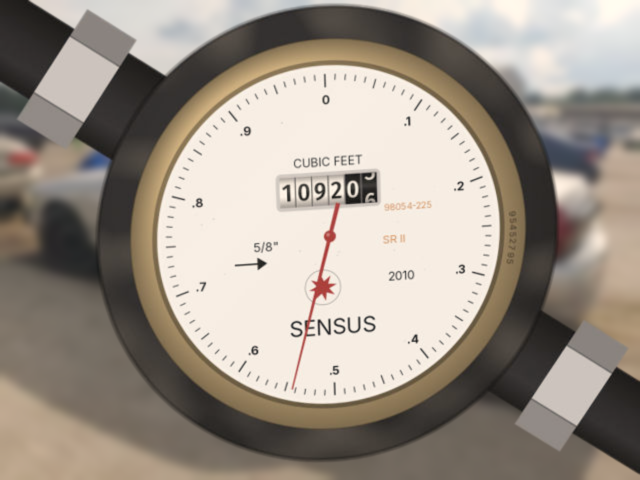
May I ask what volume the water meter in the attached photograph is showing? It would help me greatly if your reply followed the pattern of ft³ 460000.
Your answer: ft³ 109205.54
